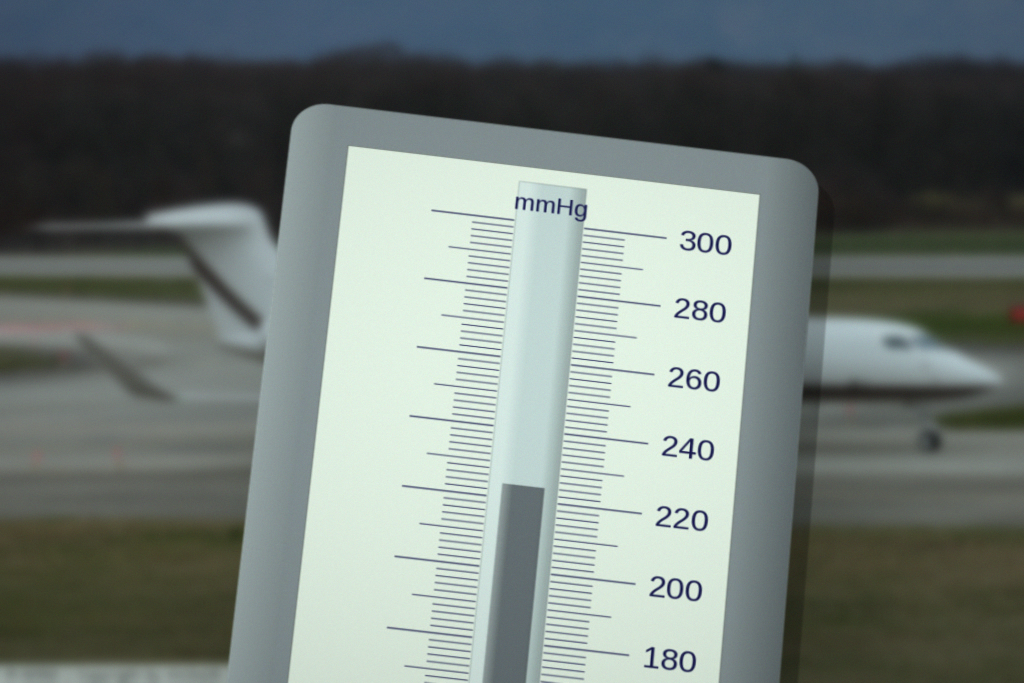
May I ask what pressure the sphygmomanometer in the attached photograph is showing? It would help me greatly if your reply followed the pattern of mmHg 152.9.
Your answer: mmHg 224
